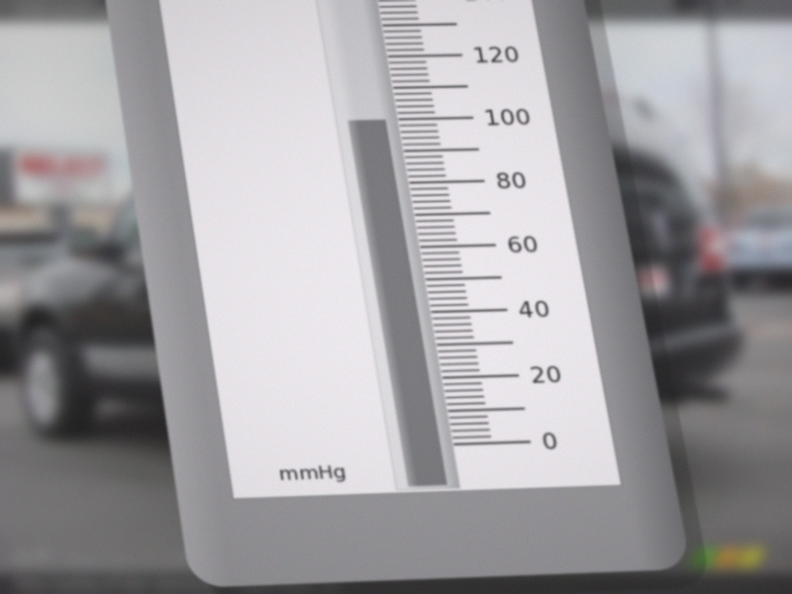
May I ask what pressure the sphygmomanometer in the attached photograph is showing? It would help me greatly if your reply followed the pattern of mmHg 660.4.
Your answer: mmHg 100
